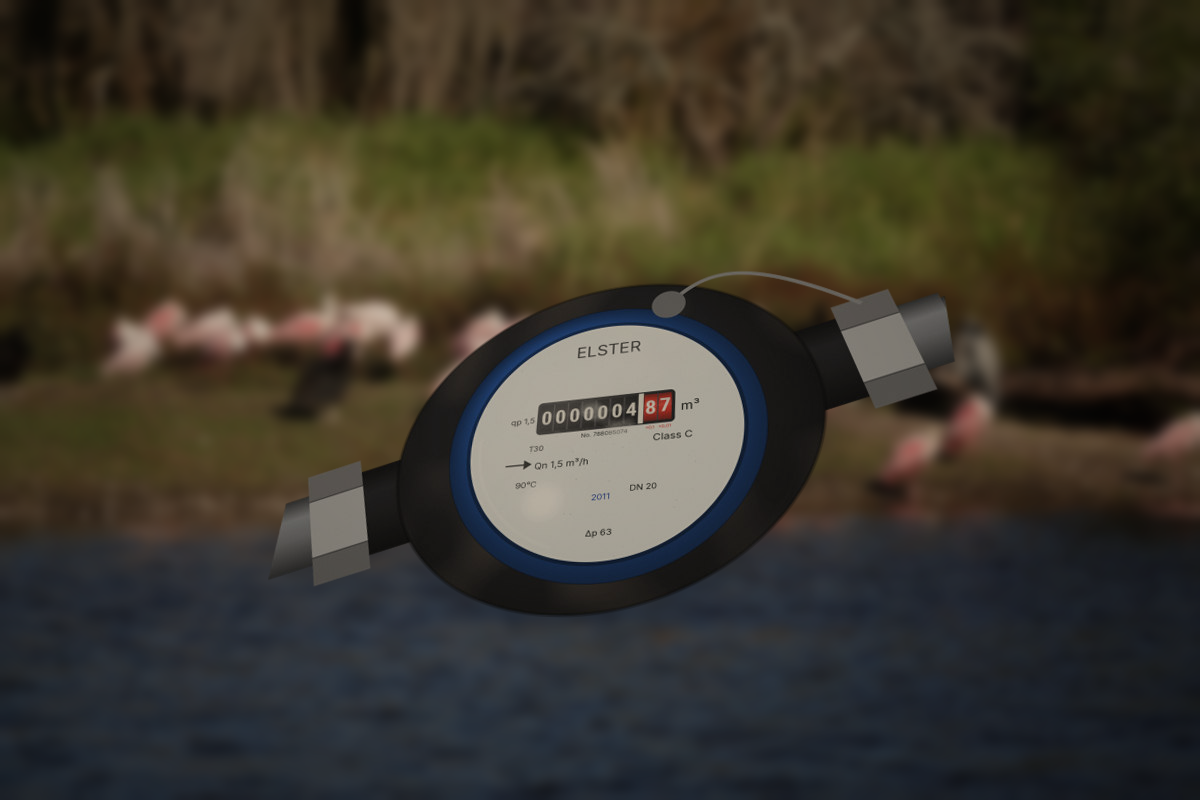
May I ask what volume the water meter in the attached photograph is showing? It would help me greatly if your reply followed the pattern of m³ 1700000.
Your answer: m³ 4.87
